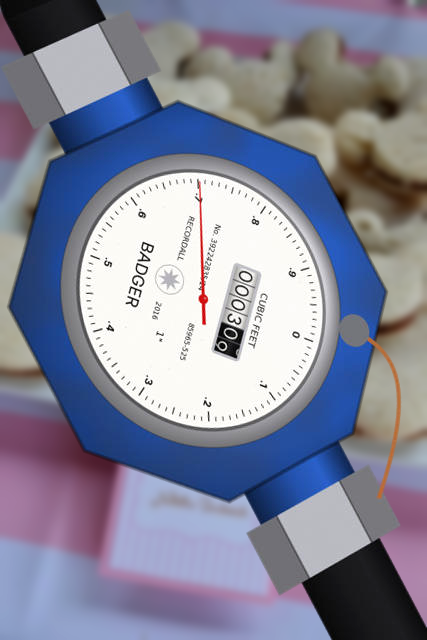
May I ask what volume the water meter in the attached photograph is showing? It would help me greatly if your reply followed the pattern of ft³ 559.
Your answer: ft³ 308.70
